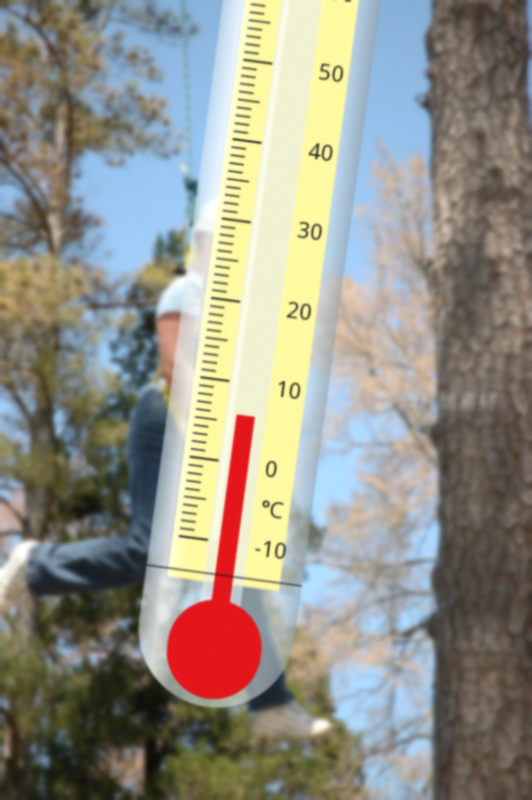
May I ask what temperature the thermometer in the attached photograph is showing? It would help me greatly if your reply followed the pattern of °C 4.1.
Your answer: °C 6
